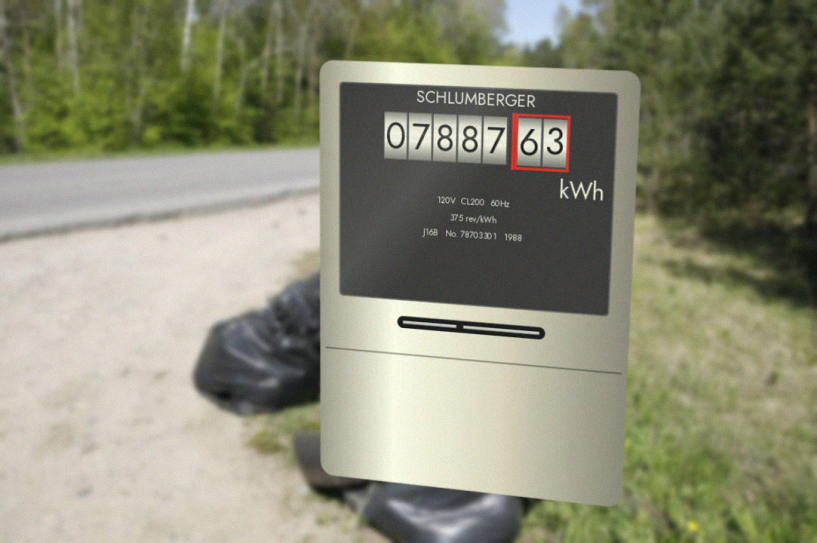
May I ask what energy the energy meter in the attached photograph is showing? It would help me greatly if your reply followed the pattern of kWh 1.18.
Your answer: kWh 7887.63
